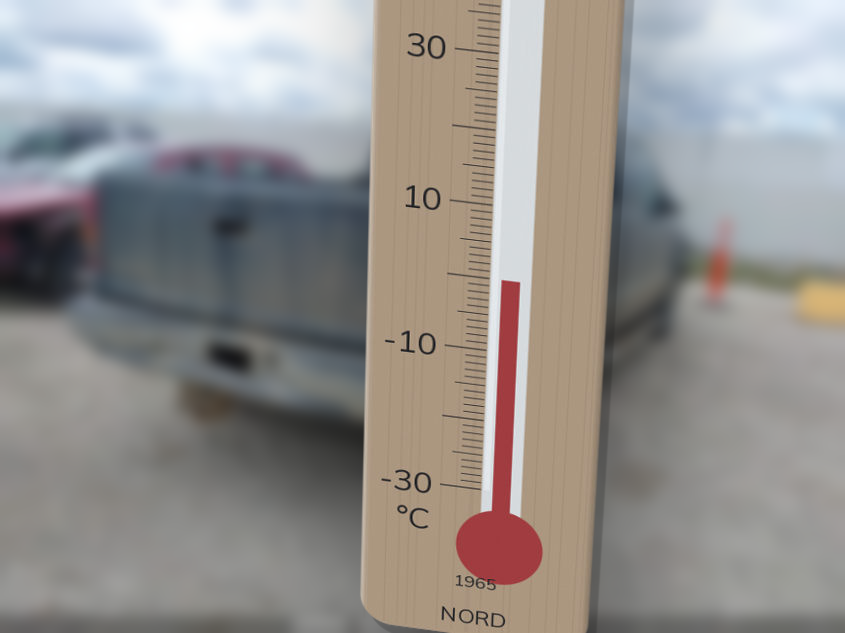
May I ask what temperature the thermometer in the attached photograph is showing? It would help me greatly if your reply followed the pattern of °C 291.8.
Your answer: °C 0
